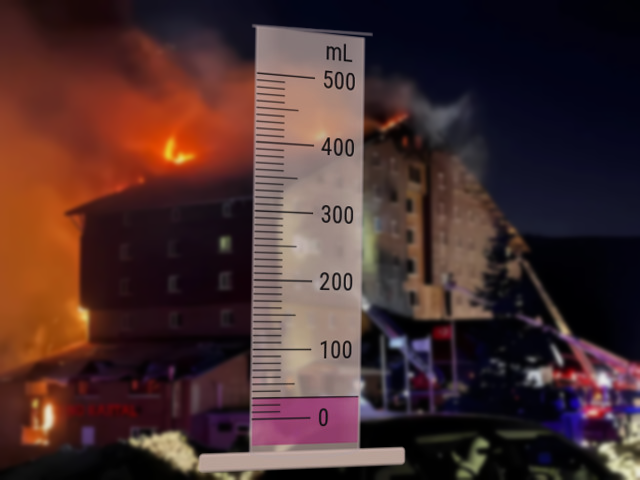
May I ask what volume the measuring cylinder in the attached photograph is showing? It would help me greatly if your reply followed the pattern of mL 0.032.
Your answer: mL 30
